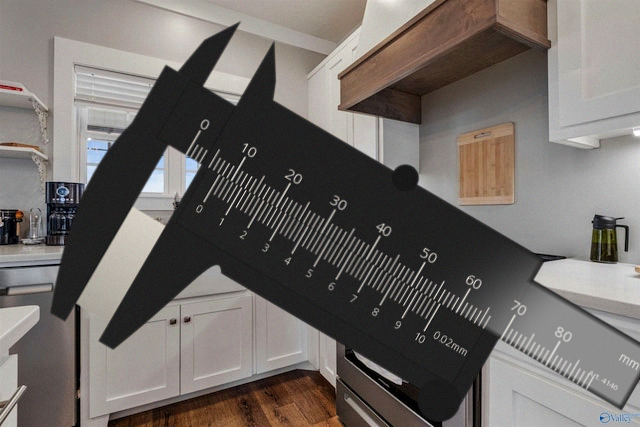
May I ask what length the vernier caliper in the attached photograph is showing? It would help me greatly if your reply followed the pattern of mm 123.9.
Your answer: mm 7.5
